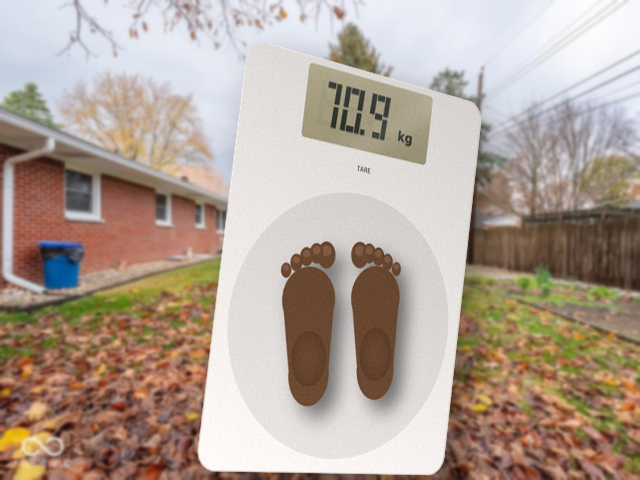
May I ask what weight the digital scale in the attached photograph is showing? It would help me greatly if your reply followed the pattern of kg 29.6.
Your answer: kg 70.9
